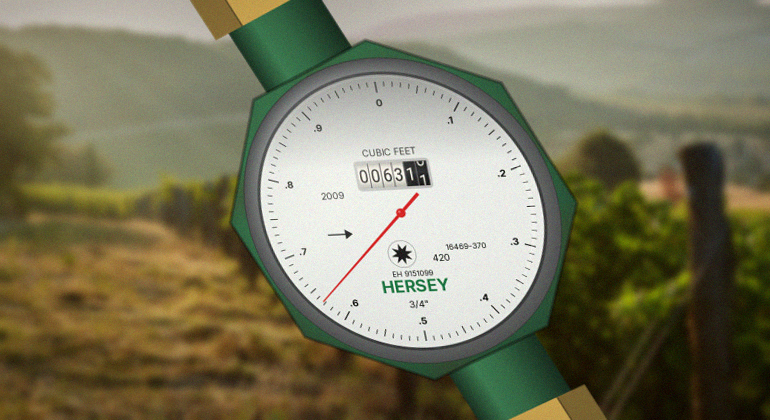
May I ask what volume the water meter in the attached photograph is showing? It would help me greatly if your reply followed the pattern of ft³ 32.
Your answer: ft³ 6310.63
